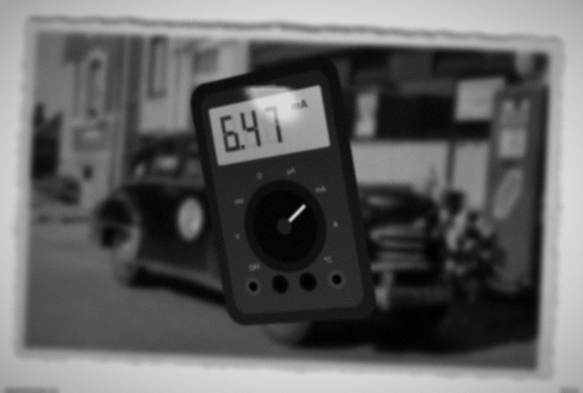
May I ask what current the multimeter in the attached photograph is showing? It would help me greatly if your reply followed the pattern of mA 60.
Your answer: mA 6.47
